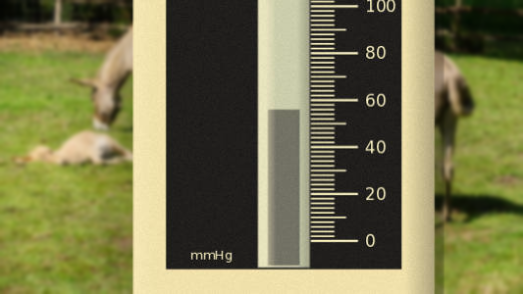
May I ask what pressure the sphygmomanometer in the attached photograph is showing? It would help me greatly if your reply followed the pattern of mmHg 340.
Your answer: mmHg 56
